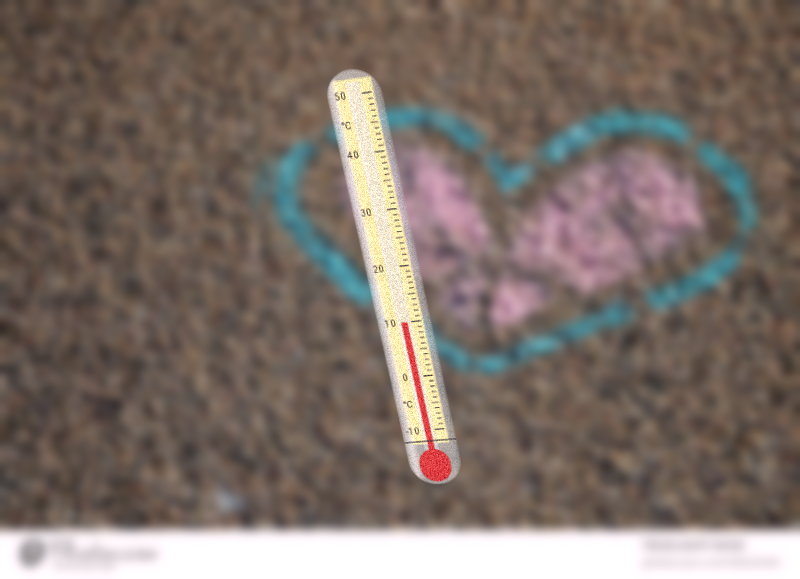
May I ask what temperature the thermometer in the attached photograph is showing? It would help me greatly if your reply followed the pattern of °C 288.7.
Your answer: °C 10
